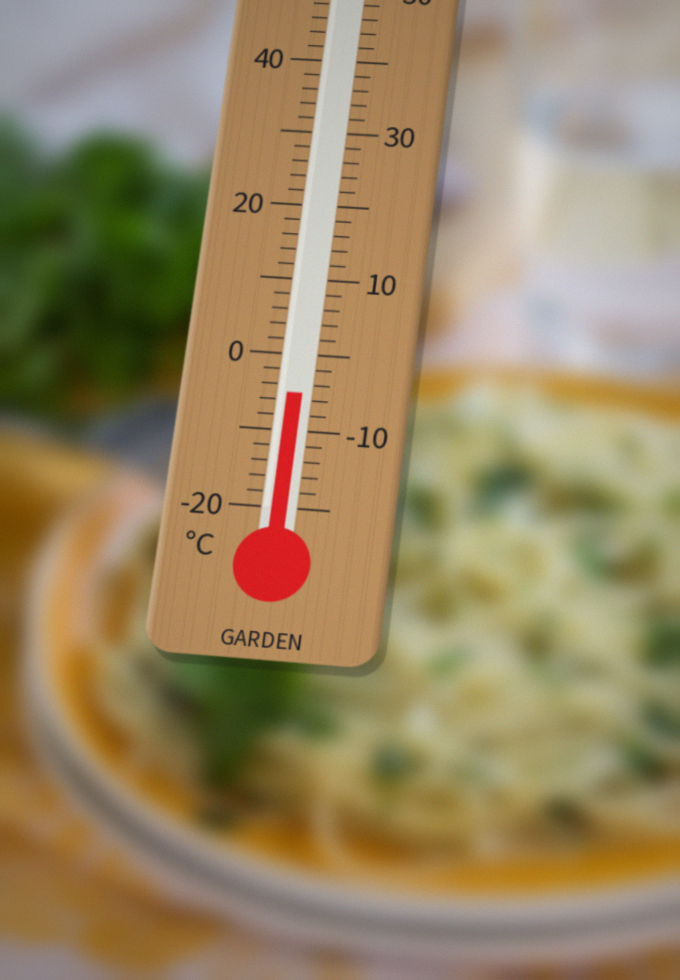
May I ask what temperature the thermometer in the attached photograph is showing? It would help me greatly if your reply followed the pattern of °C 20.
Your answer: °C -5
